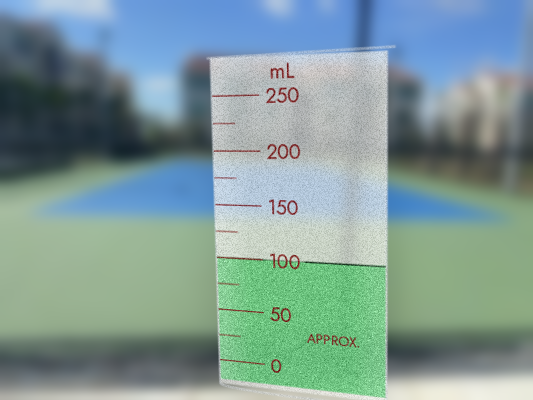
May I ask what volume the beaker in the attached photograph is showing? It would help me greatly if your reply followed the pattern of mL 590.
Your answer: mL 100
